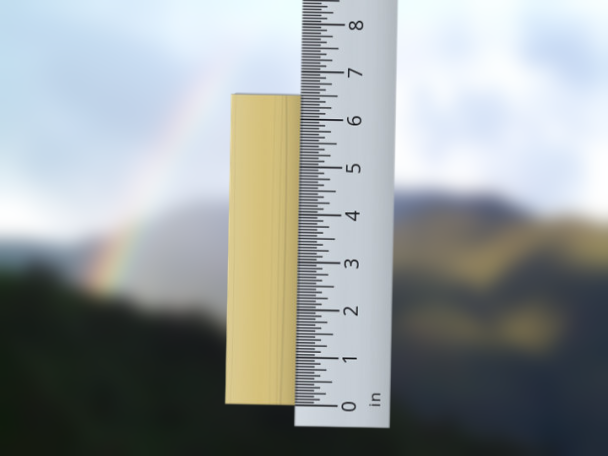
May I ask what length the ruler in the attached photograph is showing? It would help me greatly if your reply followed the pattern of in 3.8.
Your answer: in 6.5
